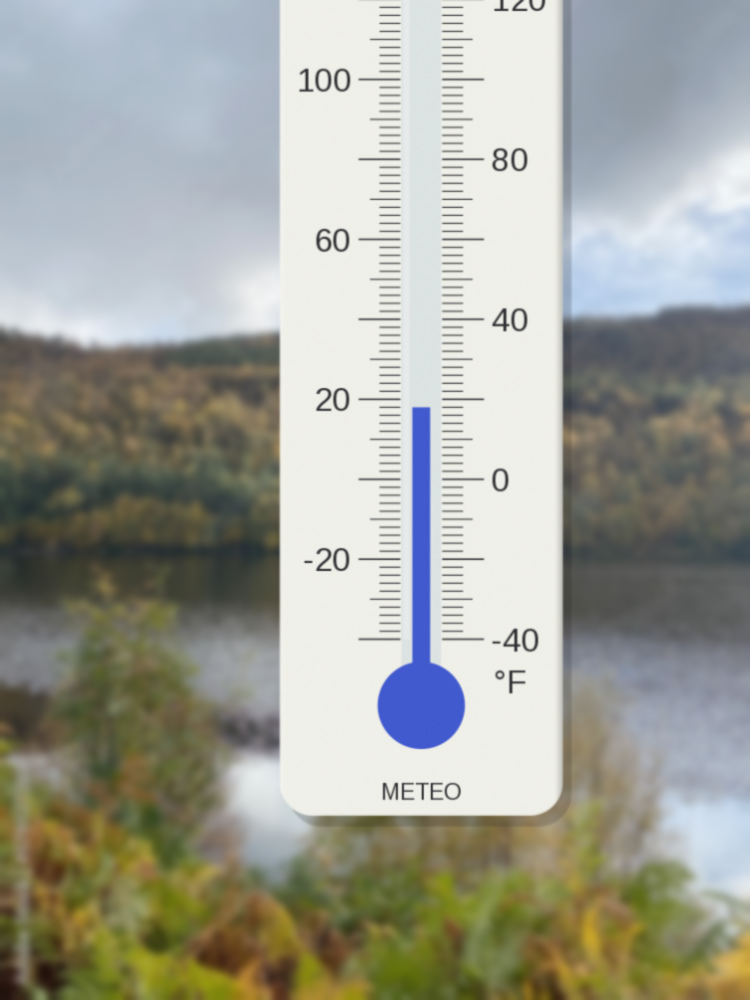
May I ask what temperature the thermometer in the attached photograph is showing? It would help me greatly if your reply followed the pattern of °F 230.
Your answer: °F 18
